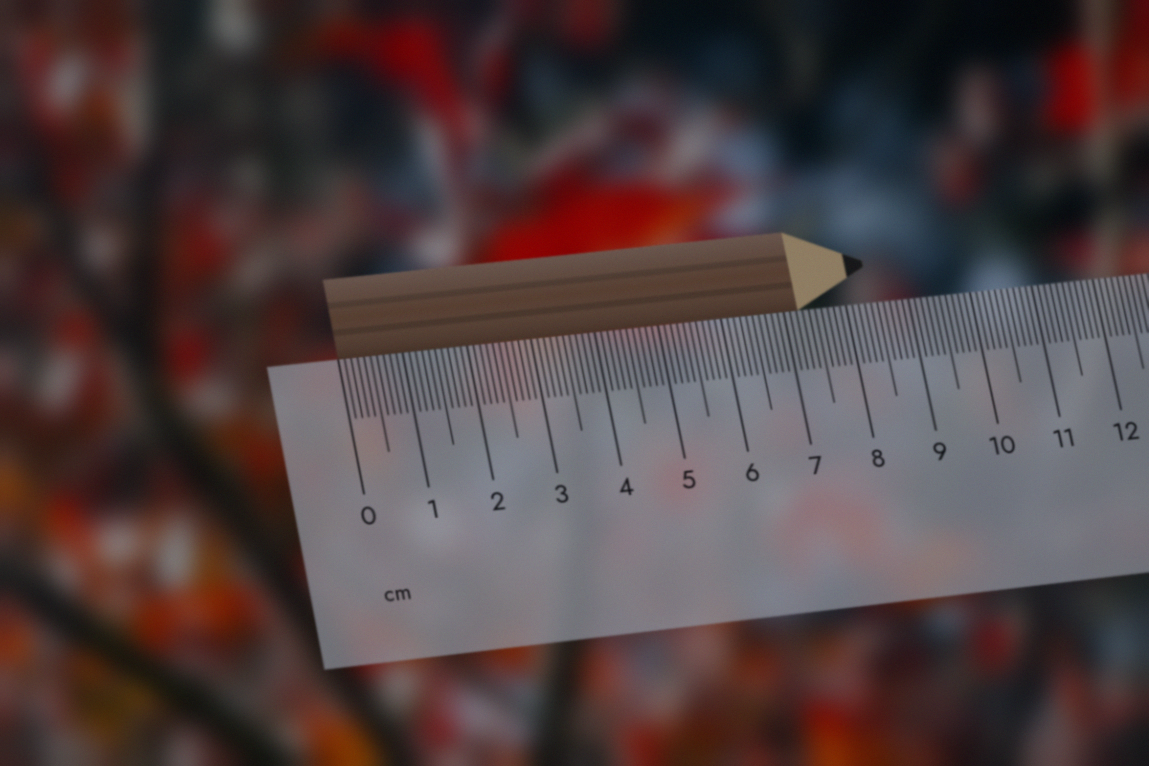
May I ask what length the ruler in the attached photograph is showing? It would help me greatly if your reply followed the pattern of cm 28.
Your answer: cm 8.4
